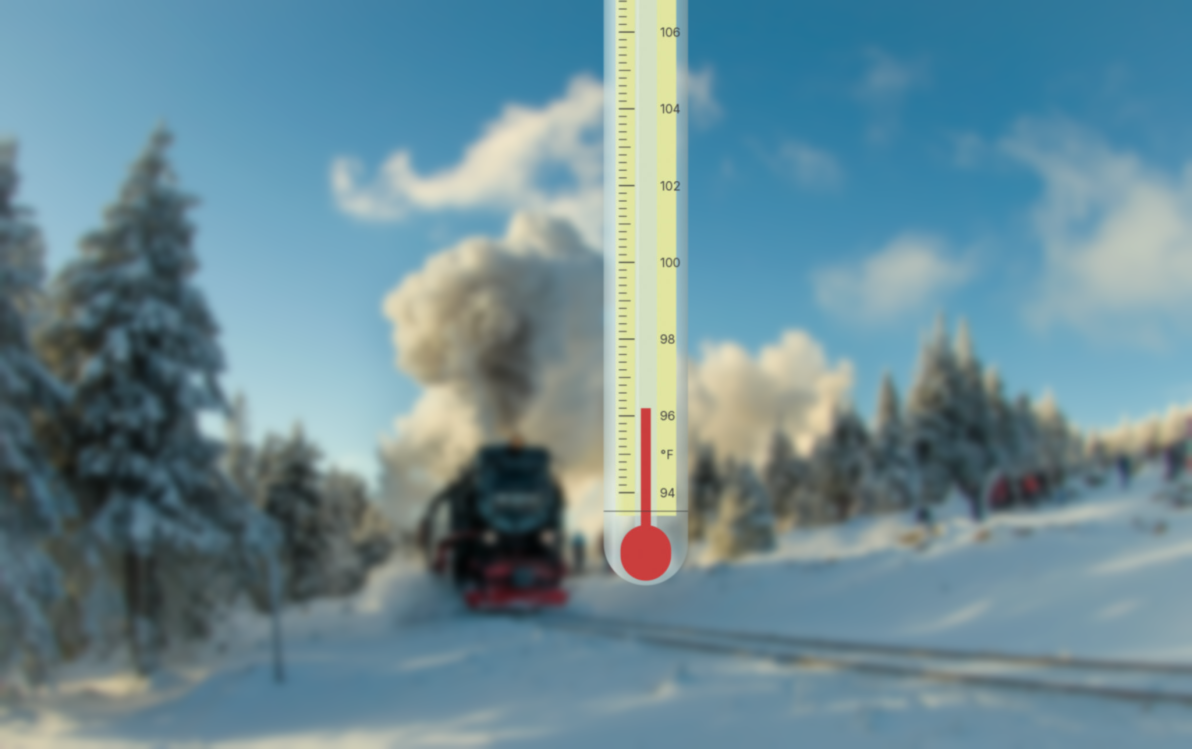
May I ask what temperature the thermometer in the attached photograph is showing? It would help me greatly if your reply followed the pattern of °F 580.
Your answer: °F 96.2
